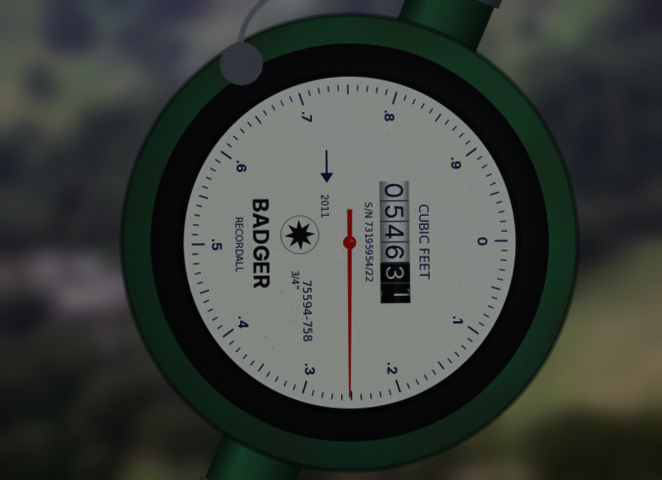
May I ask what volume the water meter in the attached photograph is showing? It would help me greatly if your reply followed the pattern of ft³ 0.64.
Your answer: ft³ 54631.25
